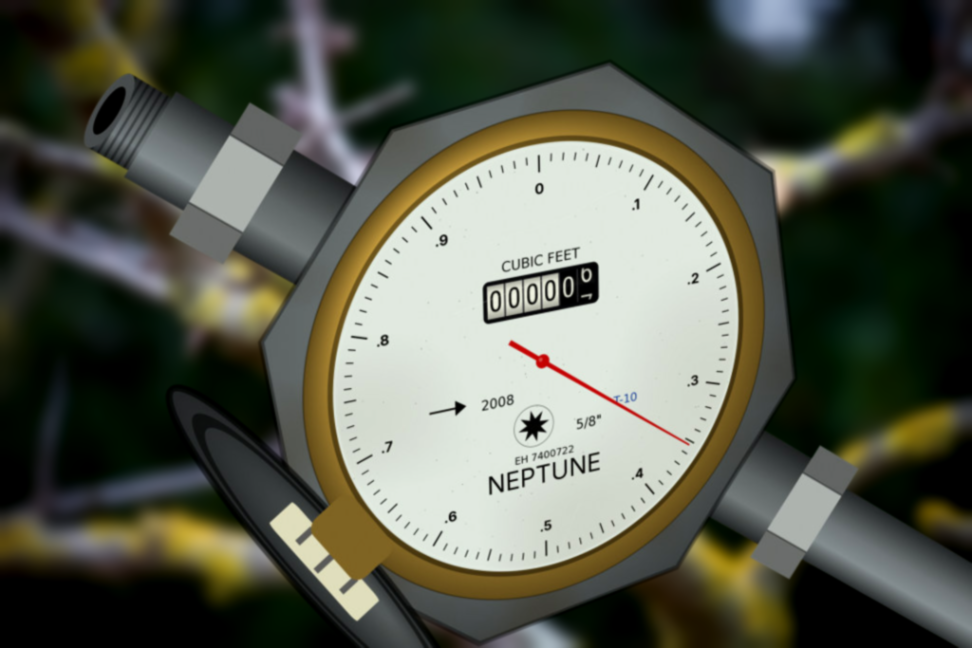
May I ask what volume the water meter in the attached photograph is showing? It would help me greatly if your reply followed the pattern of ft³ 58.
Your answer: ft³ 6.35
